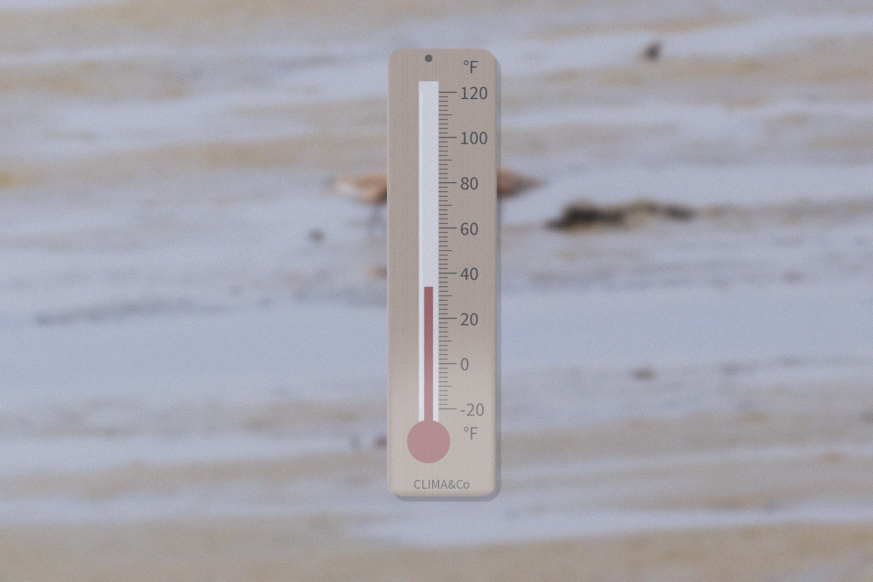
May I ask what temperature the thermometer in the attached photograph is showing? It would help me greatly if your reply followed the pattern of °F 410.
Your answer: °F 34
